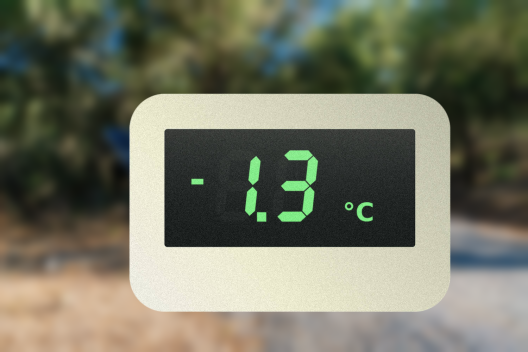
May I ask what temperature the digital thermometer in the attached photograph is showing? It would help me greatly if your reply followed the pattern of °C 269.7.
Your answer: °C -1.3
